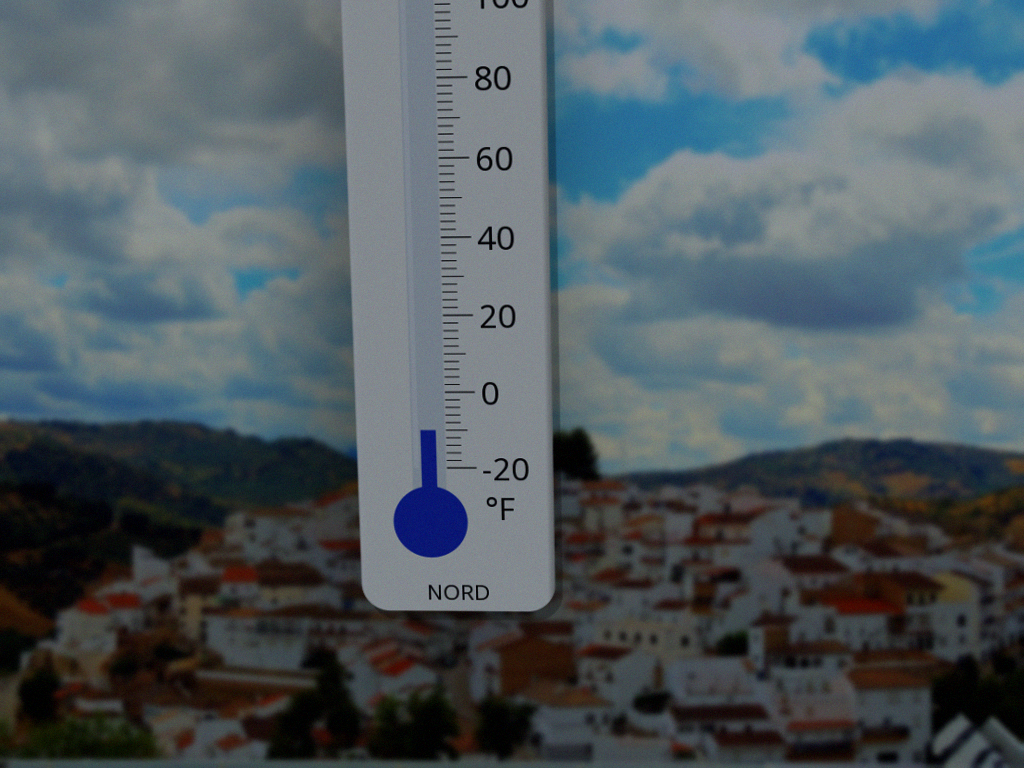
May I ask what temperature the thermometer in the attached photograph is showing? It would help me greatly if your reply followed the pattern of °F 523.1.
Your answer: °F -10
